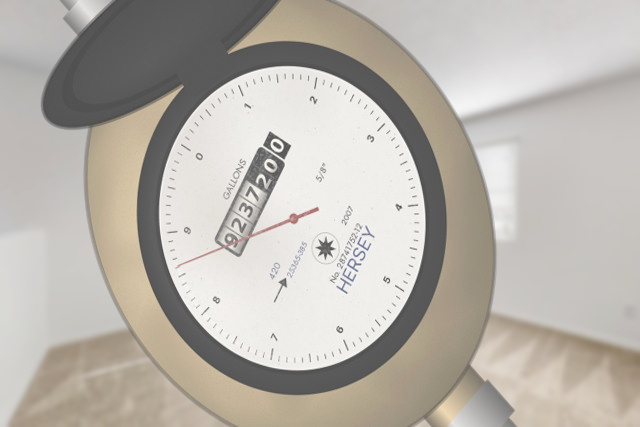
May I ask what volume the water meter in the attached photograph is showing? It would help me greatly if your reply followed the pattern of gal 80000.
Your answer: gal 9237198.6
